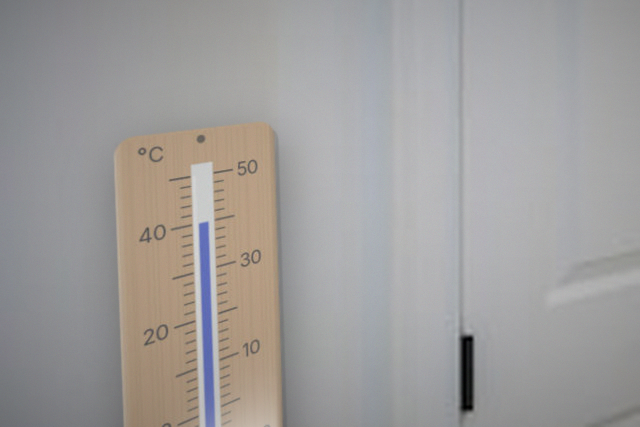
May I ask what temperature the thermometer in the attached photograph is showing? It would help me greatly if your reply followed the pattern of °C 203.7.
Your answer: °C 40
